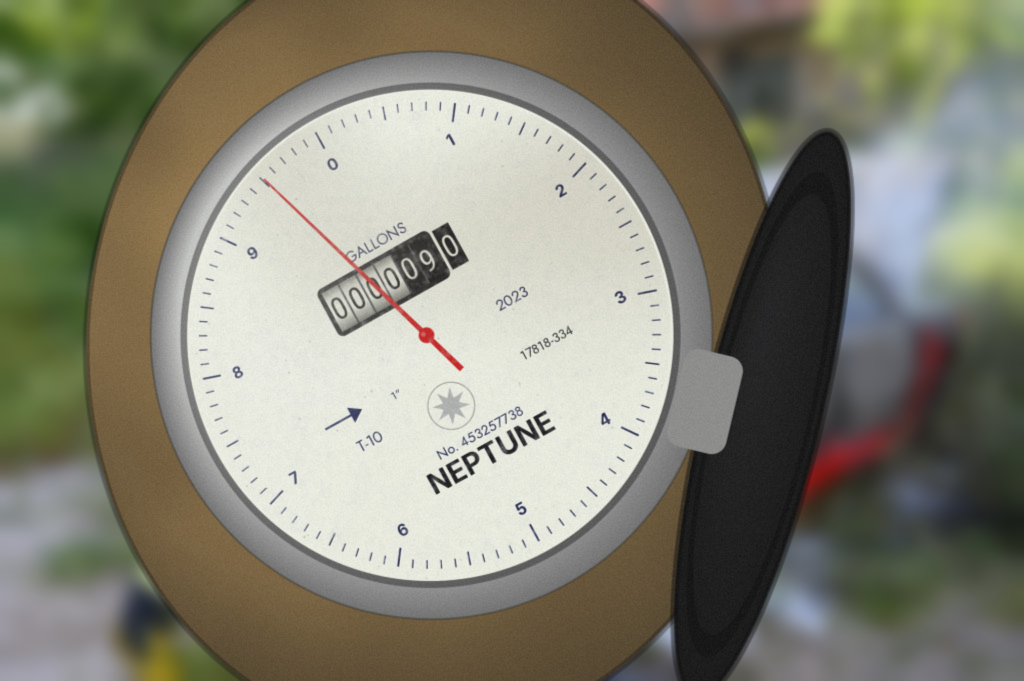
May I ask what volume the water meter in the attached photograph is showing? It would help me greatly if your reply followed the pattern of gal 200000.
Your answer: gal 89.5
